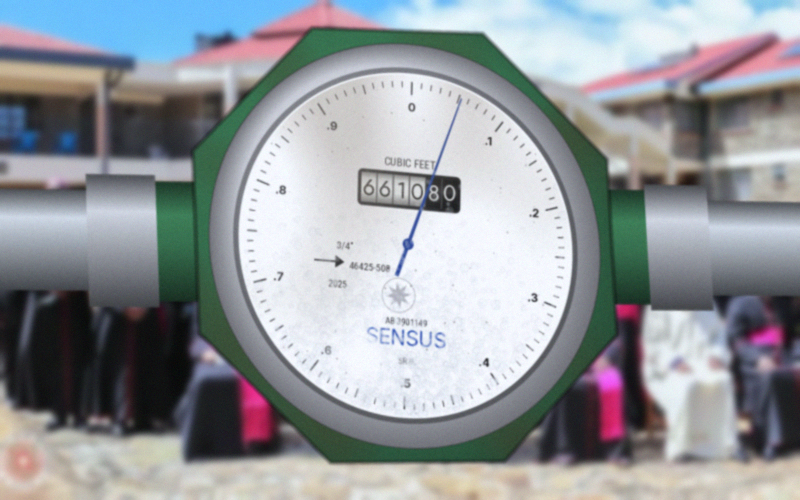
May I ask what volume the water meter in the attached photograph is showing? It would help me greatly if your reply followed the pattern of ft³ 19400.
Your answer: ft³ 661080.05
